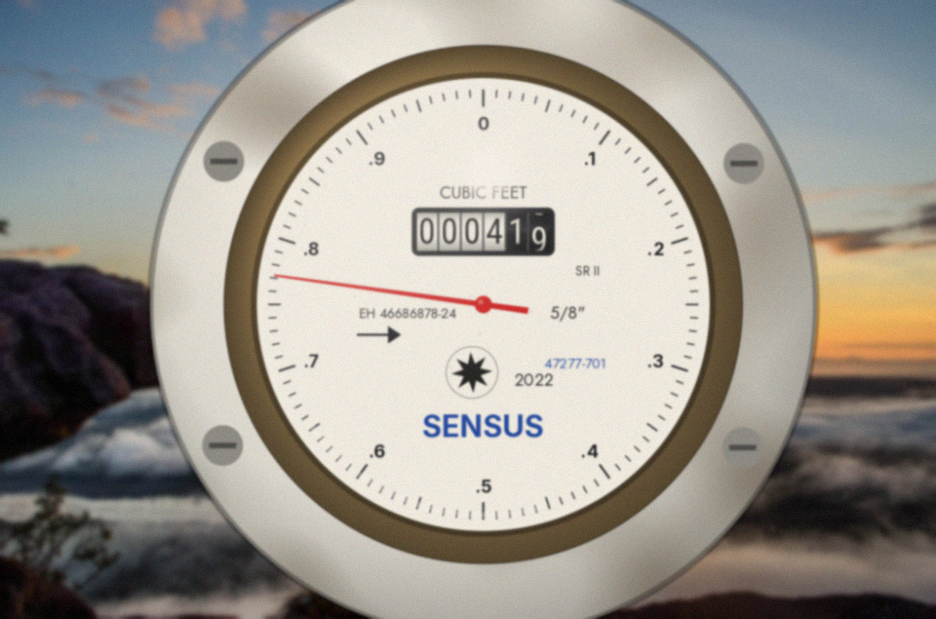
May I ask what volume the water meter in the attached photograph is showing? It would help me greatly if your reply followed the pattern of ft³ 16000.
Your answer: ft³ 418.77
